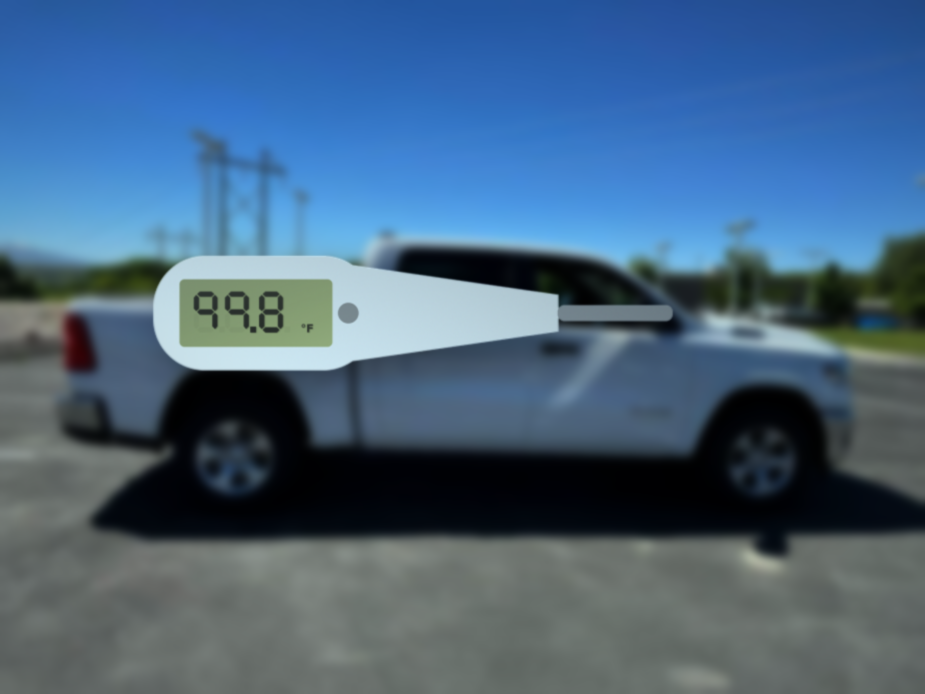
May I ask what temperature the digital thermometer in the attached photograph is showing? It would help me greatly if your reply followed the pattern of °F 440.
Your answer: °F 99.8
